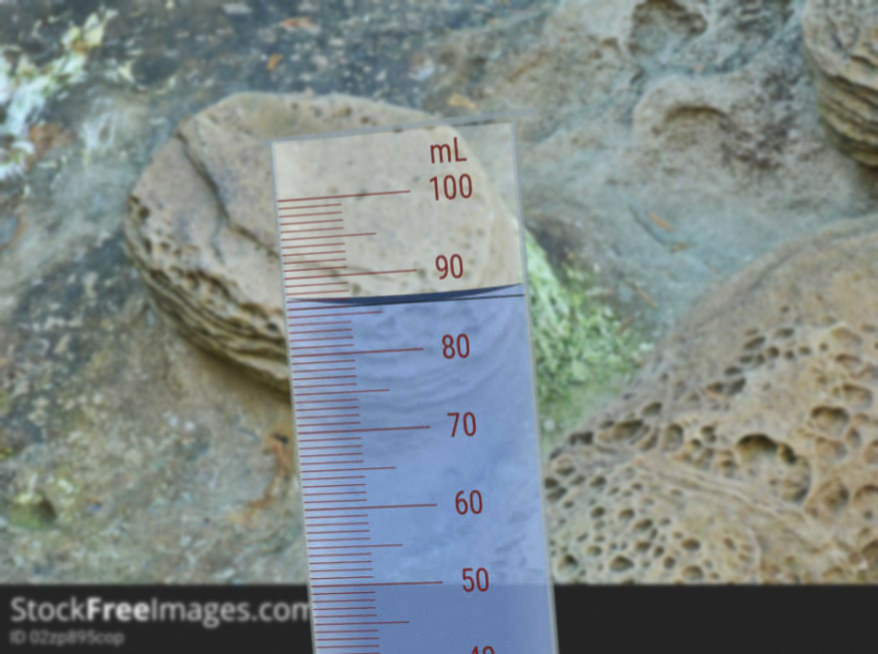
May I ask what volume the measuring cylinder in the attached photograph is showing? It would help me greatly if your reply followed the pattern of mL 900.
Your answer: mL 86
